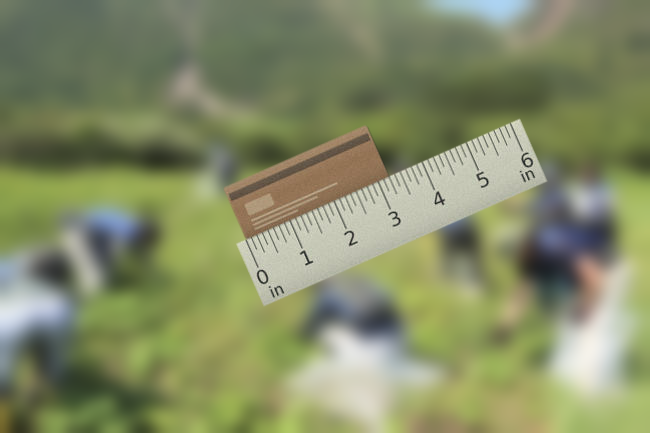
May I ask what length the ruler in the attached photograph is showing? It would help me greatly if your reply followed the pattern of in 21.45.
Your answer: in 3.25
